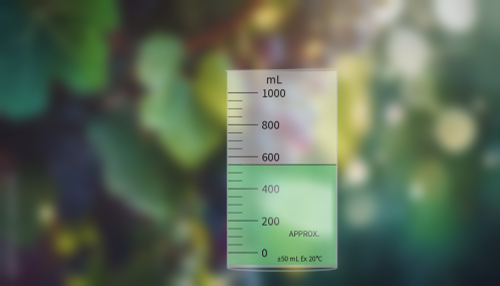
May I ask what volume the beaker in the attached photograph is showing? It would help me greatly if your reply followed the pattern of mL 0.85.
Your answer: mL 550
